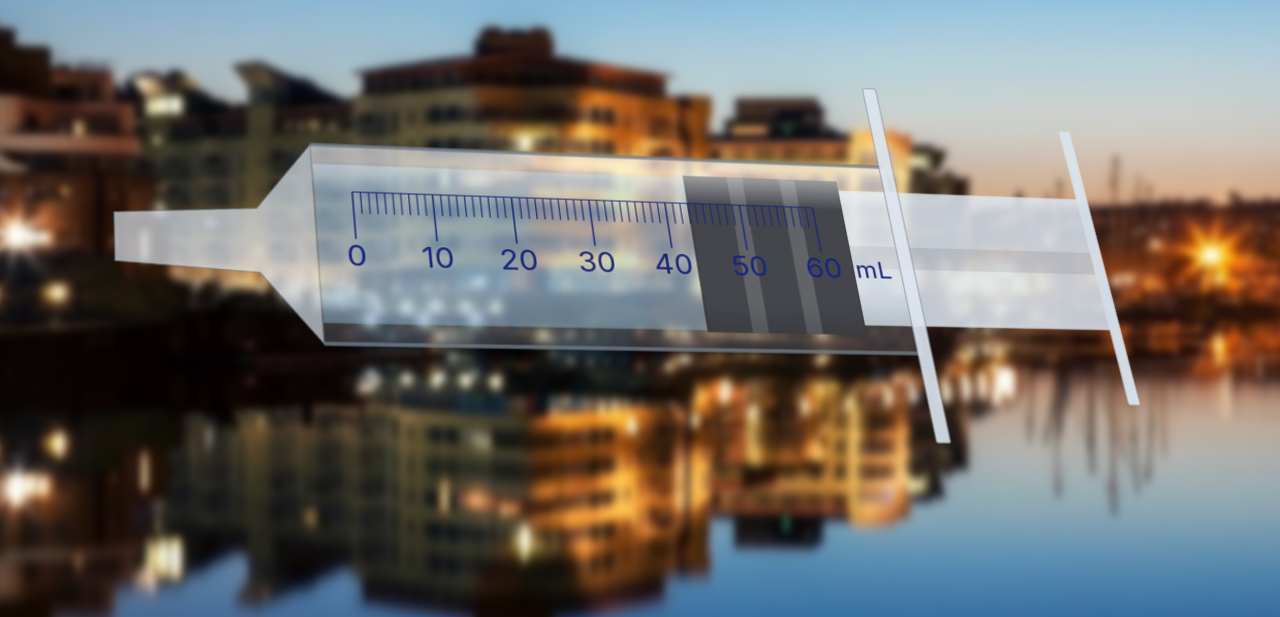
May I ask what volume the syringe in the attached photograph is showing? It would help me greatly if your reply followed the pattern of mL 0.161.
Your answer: mL 43
